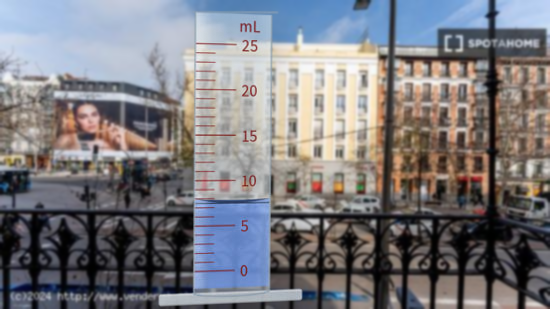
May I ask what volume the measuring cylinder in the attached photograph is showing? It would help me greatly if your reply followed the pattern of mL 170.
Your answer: mL 7.5
